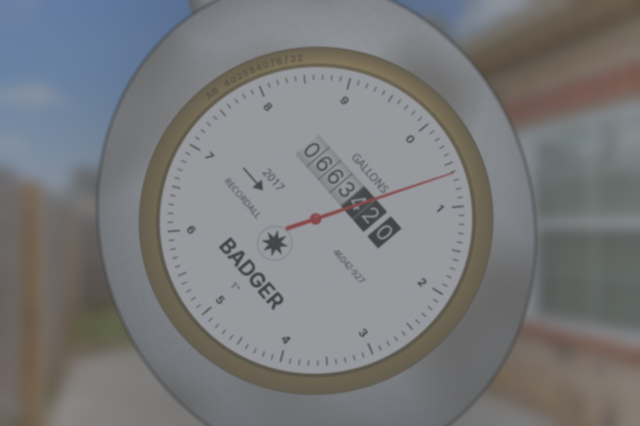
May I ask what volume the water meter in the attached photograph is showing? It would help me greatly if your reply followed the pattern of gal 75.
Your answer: gal 663420.6
